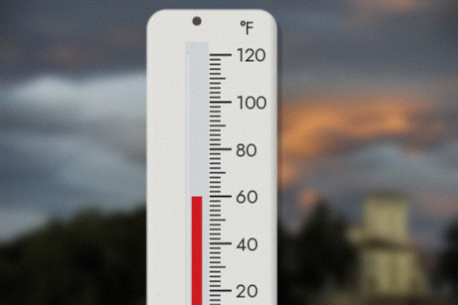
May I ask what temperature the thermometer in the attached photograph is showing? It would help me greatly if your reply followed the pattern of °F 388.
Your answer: °F 60
